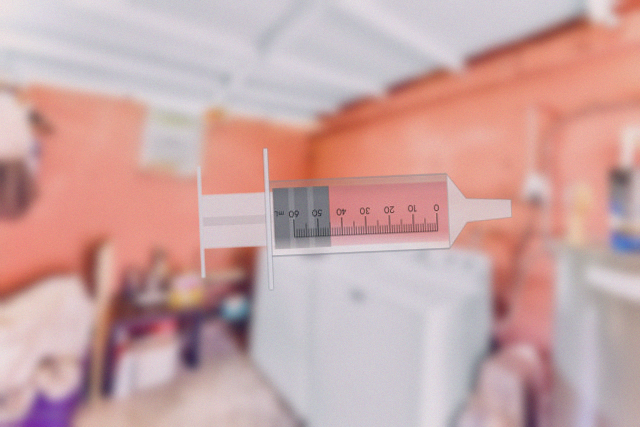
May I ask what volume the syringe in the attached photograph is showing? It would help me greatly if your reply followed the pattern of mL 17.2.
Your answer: mL 45
